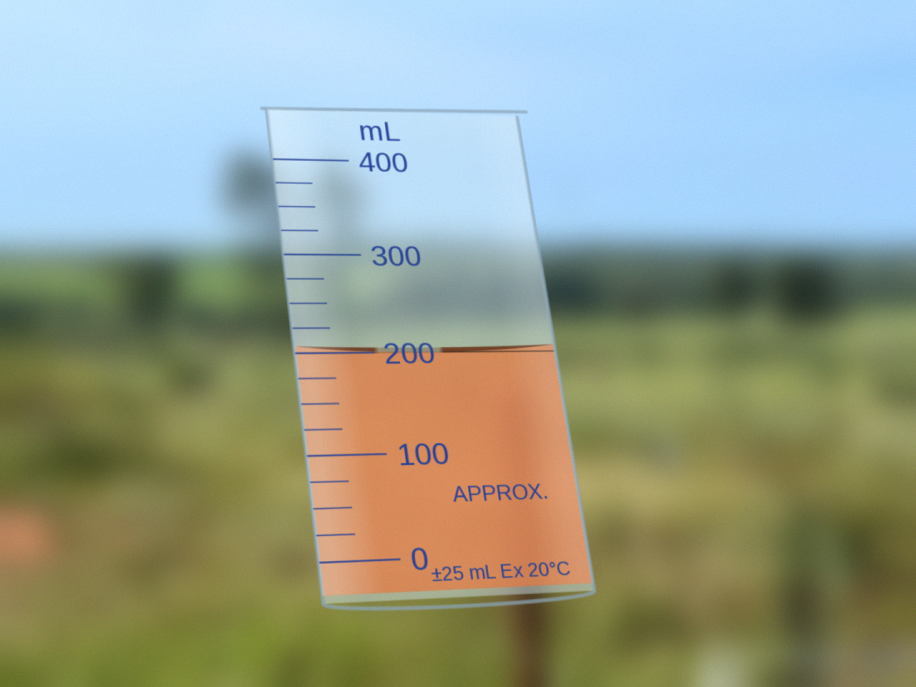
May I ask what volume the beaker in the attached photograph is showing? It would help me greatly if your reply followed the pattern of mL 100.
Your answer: mL 200
